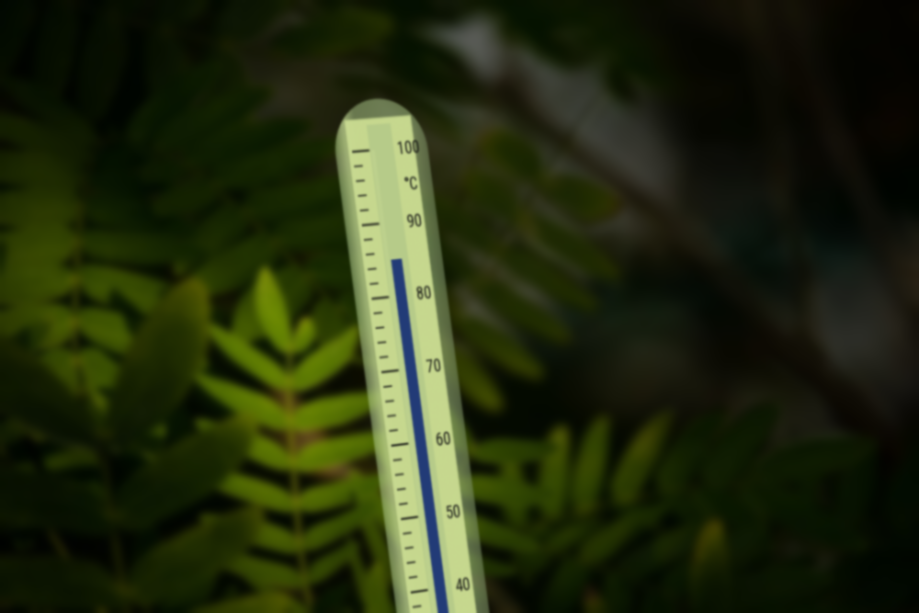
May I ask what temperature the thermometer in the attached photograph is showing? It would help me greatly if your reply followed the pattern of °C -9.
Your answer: °C 85
